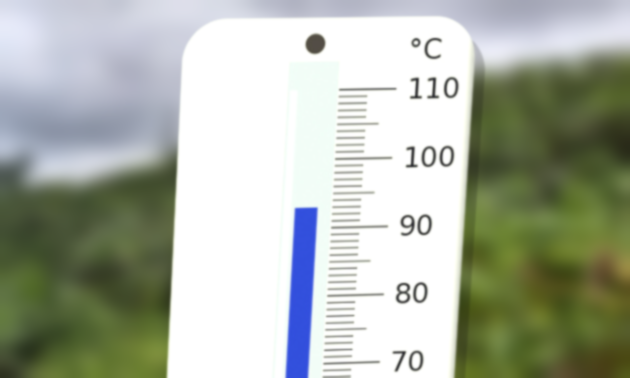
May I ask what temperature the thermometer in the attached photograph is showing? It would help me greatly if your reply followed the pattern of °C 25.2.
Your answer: °C 93
